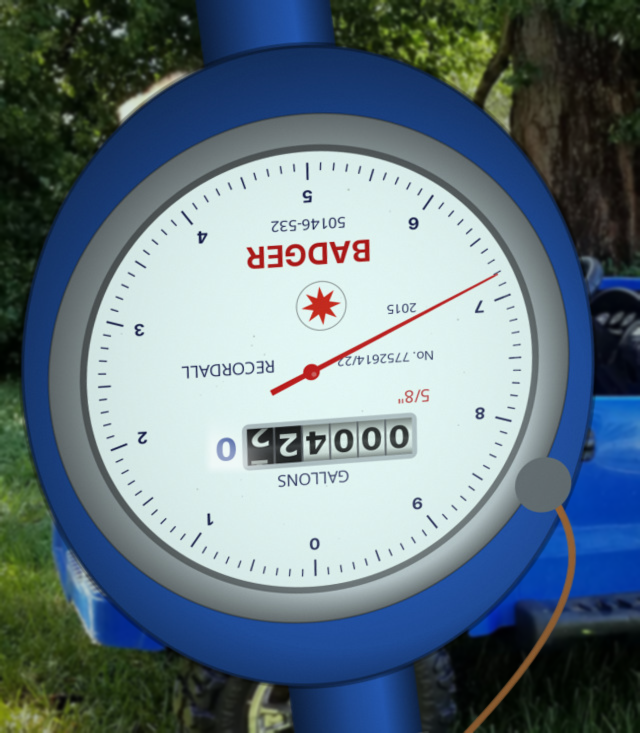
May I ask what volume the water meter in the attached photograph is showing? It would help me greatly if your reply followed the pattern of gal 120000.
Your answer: gal 4216.8
